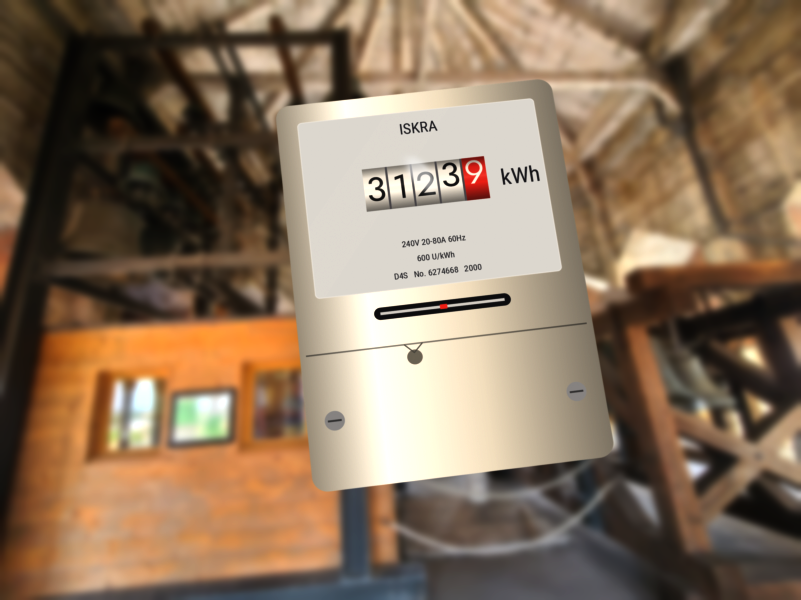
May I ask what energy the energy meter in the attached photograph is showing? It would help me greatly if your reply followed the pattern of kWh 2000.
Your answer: kWh 3123.9
